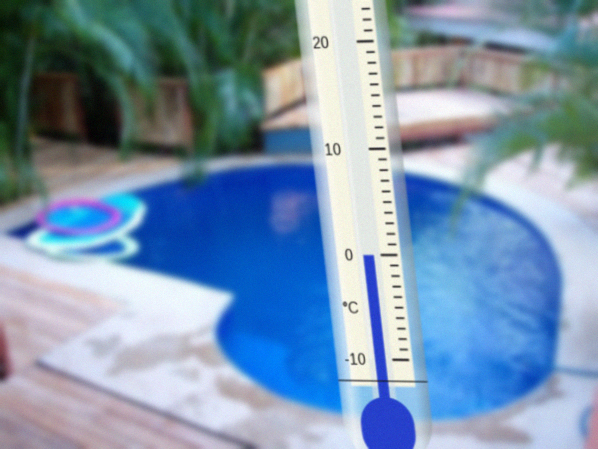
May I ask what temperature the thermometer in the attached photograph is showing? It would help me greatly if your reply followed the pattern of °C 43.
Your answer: °C 0
